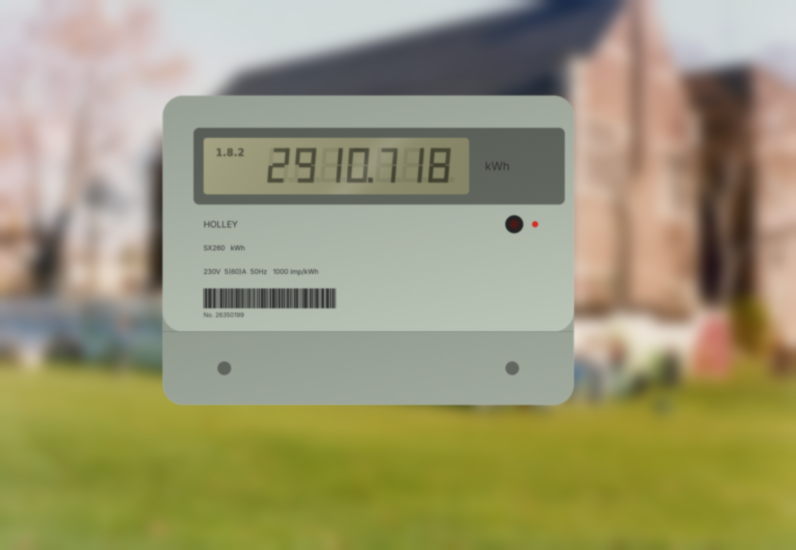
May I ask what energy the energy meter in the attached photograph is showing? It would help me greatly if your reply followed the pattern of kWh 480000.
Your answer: kWh 2910.718
